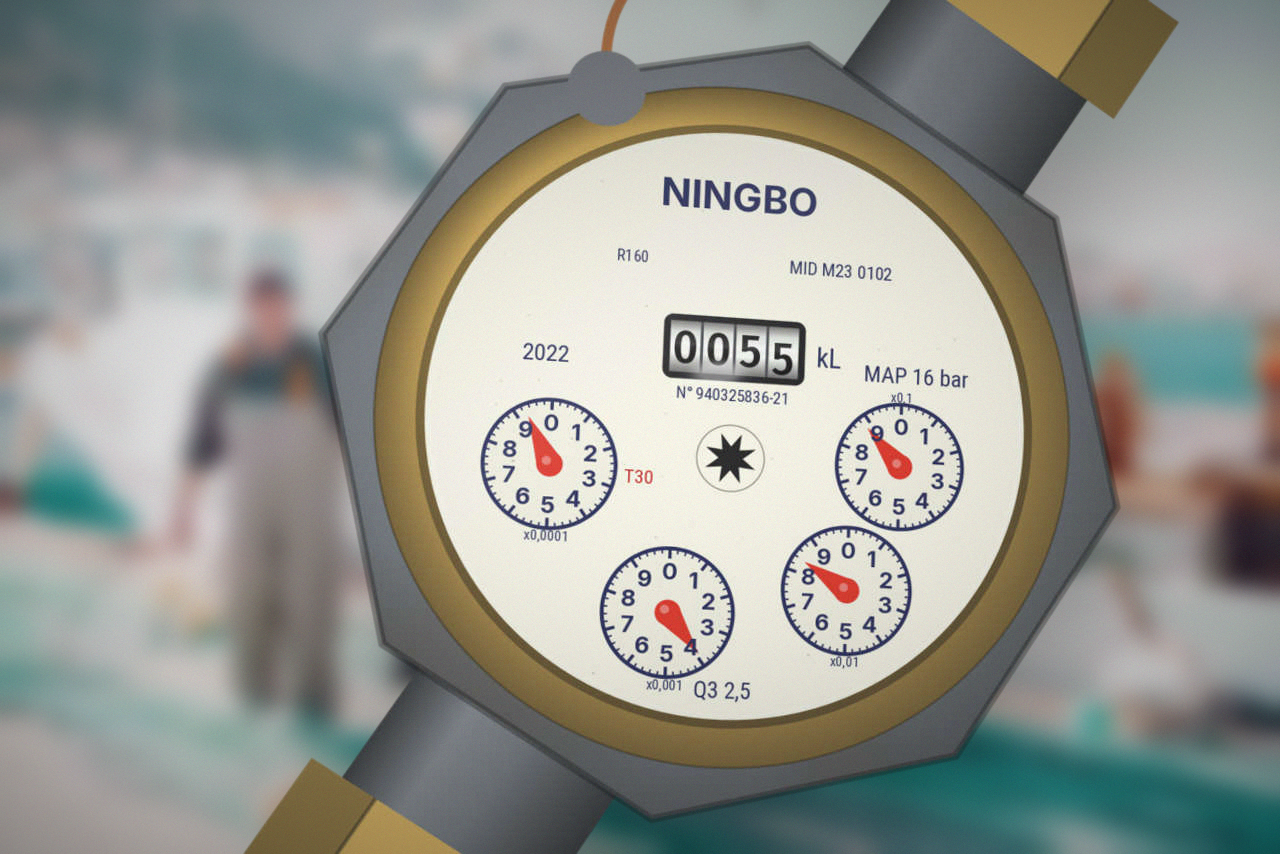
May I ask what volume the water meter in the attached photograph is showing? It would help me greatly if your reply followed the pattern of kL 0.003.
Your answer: kL 54.8839
